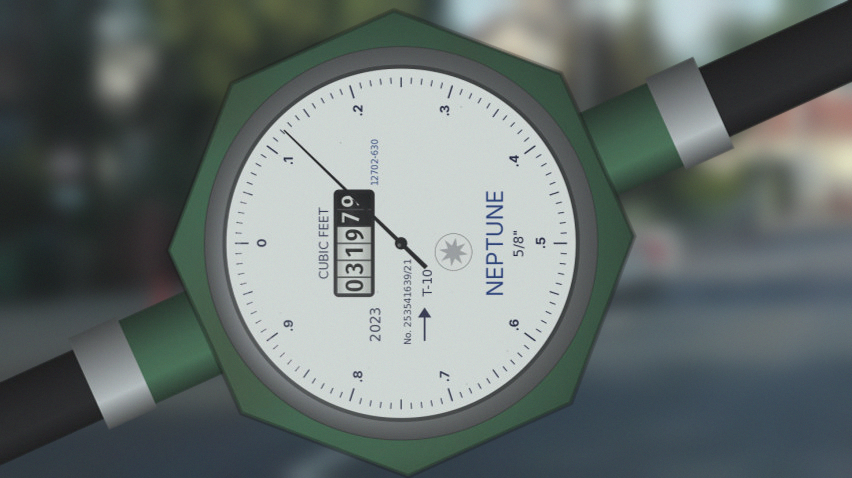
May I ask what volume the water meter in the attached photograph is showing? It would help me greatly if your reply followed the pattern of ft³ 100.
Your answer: ft³ 31979.12
